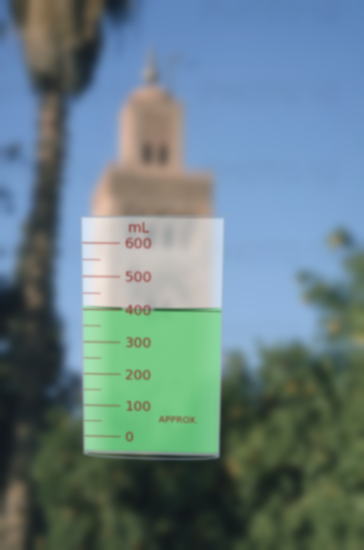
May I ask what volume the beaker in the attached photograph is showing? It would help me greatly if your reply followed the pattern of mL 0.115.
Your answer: mL 400
